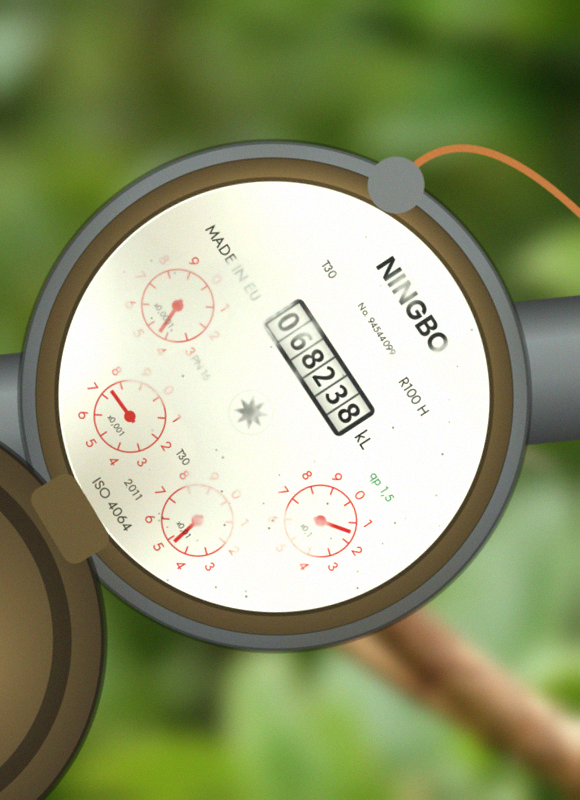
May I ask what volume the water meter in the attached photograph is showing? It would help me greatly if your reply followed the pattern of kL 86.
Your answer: kL 68238.1474
